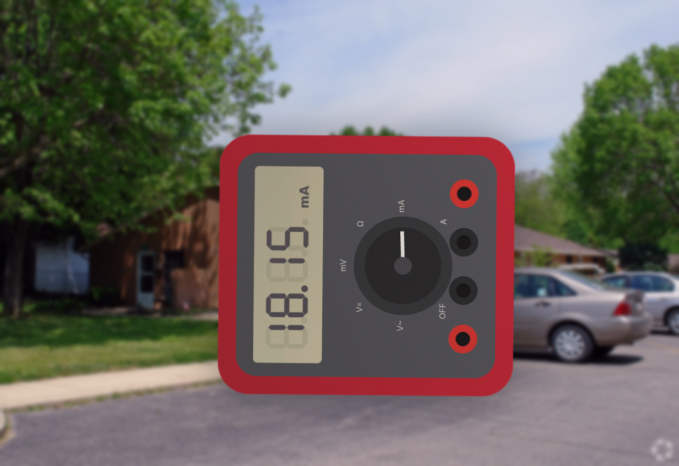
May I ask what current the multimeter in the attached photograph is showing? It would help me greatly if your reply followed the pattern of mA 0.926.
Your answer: mA 18.15
